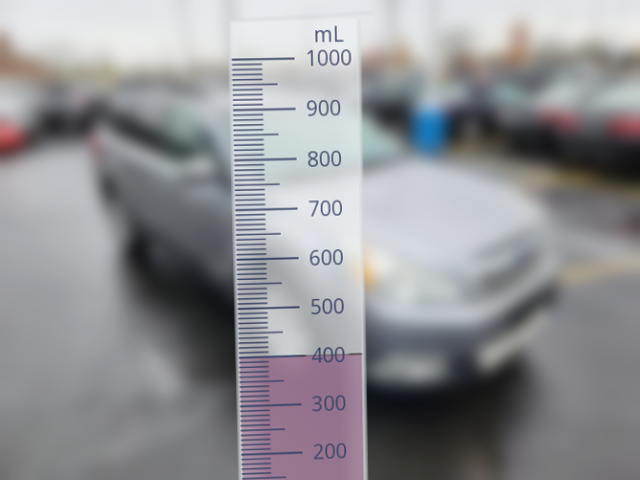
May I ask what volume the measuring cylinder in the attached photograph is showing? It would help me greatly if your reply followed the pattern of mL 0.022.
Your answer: mL 400
